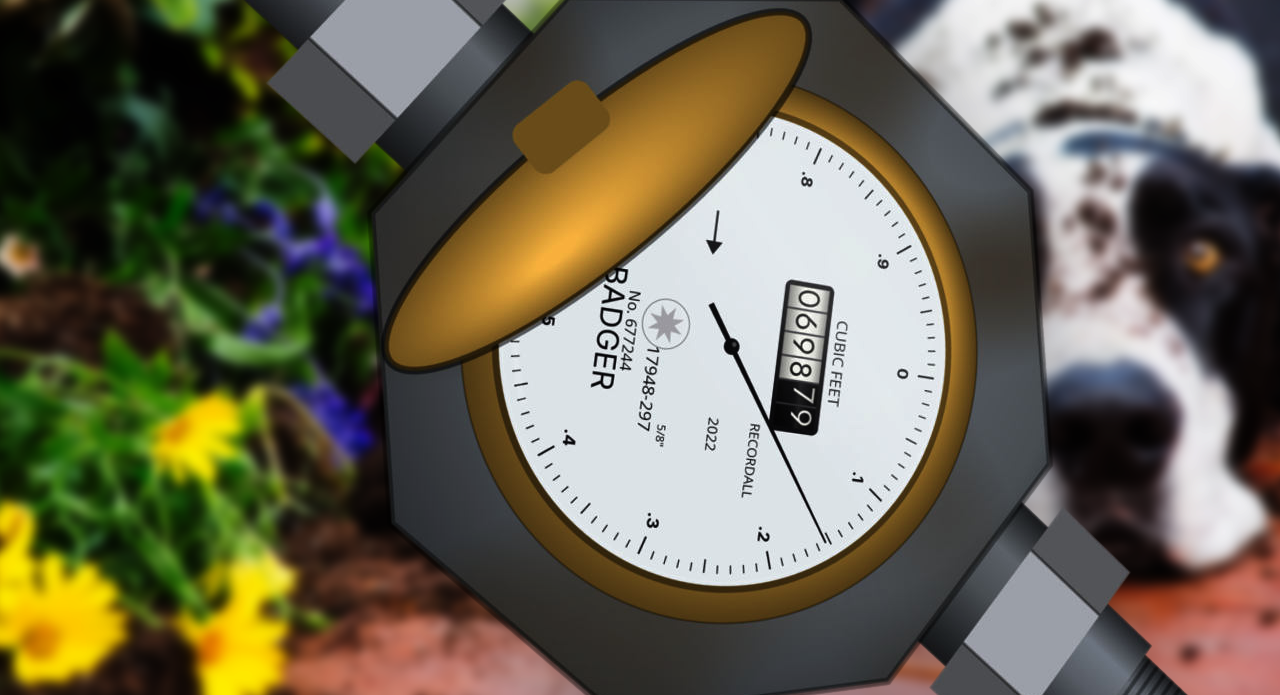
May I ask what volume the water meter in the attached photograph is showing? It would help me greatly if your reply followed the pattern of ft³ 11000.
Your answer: ft³ 69879.15
